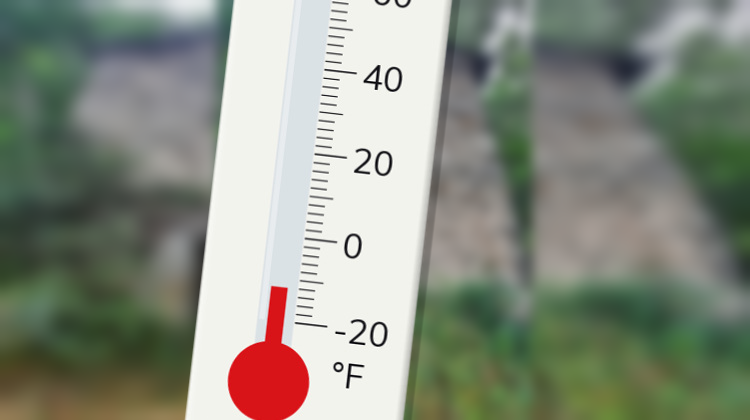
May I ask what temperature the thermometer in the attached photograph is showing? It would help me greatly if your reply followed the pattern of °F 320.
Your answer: °F -12
